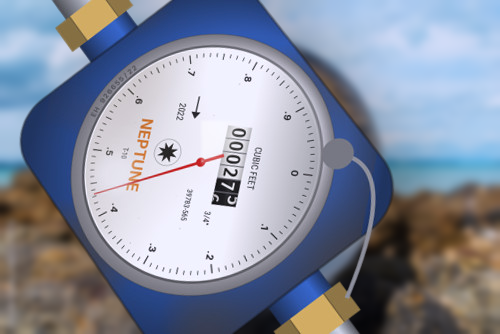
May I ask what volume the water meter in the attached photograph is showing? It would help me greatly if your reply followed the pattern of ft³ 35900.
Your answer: ft³ 275.43
